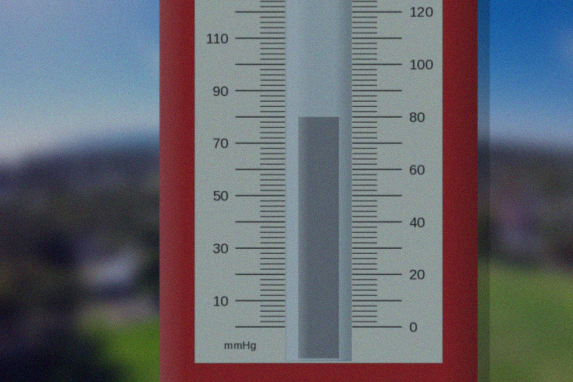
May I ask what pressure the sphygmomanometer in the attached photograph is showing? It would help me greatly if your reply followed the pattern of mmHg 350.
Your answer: mmHg 80
